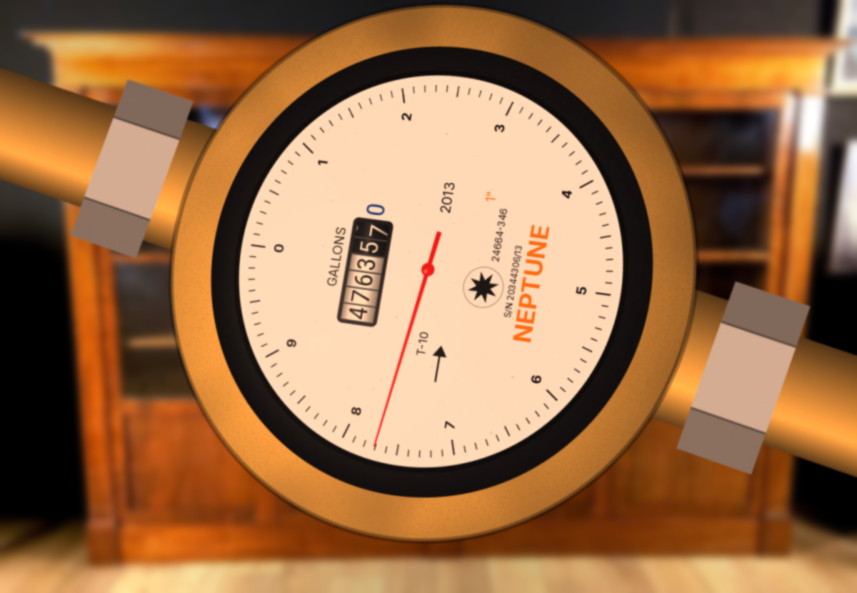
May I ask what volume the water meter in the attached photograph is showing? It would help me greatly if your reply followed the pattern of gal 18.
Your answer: gal 4763567.7
